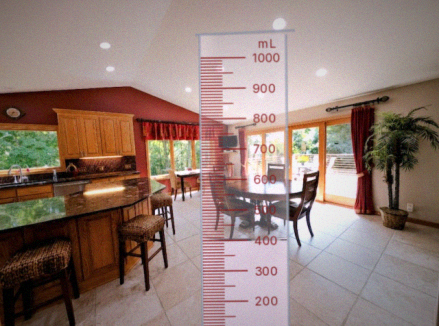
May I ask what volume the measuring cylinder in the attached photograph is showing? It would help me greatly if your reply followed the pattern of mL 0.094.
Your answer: mL 400
